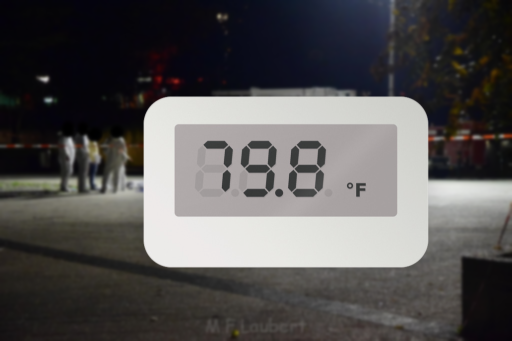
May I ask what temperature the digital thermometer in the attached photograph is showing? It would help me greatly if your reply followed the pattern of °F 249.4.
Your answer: °F 79.8
